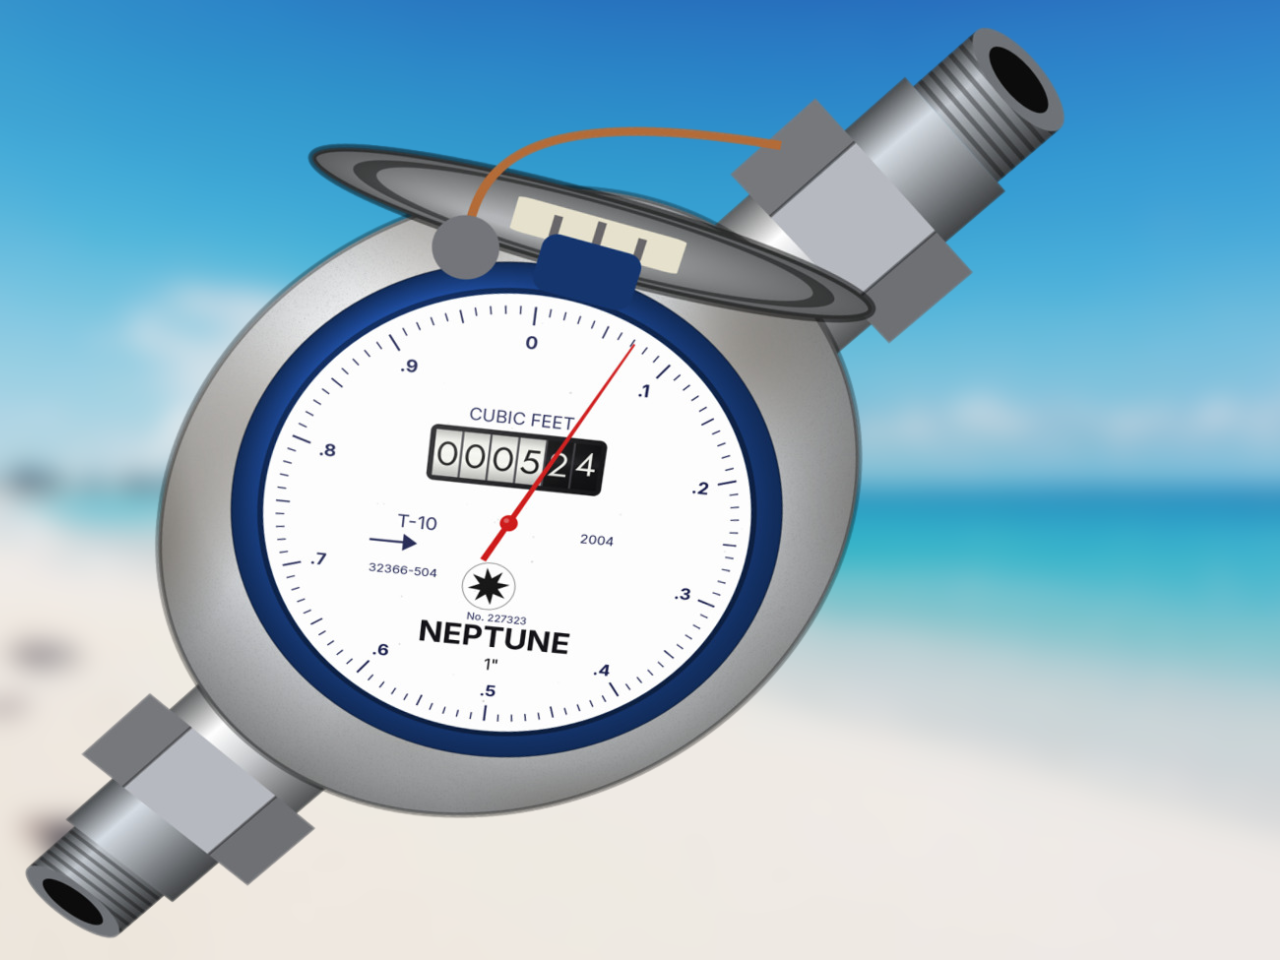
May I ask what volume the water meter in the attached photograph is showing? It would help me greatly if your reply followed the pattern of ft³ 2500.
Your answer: ft³ 524.07
